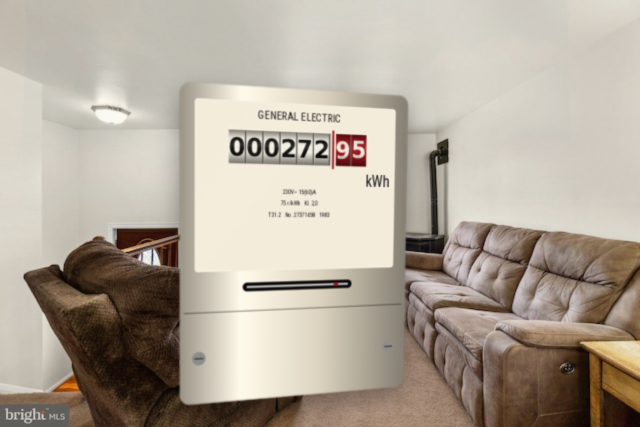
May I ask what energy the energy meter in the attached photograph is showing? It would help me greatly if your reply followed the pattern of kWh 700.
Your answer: kWh 272.95
